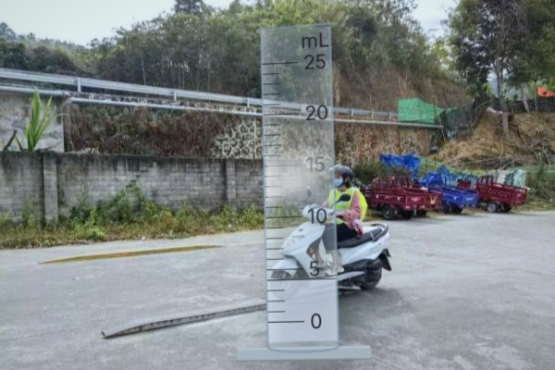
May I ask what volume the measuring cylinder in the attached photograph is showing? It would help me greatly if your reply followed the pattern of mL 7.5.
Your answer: mL 4
